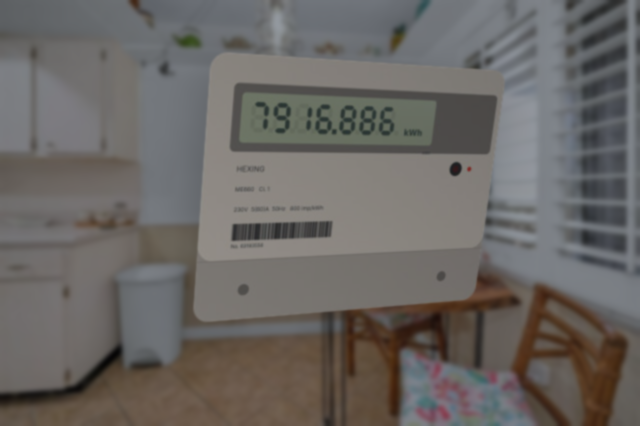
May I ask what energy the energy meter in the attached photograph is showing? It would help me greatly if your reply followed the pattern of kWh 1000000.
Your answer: kWh 7916.886
